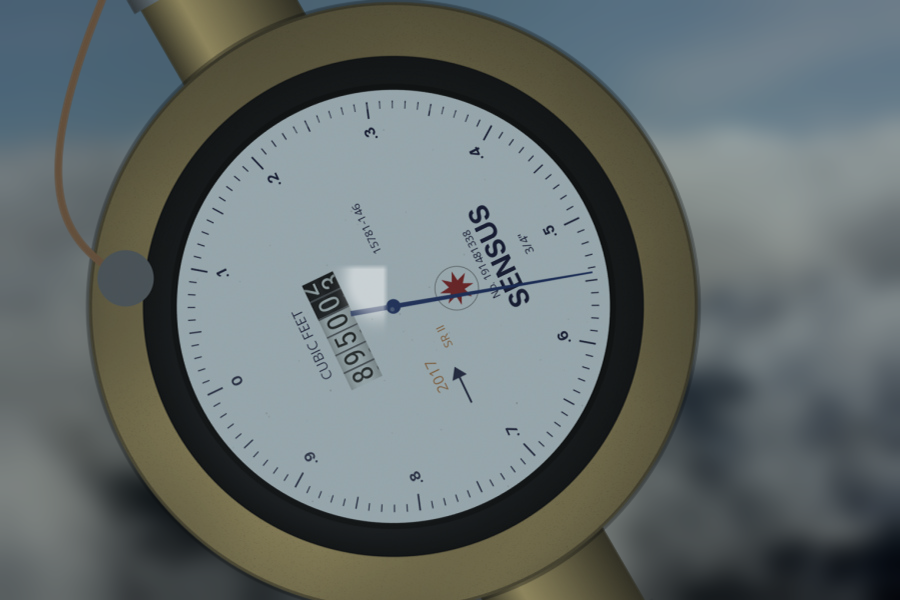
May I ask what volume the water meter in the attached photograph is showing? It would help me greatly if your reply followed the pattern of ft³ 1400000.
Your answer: ft³ 895002.54
